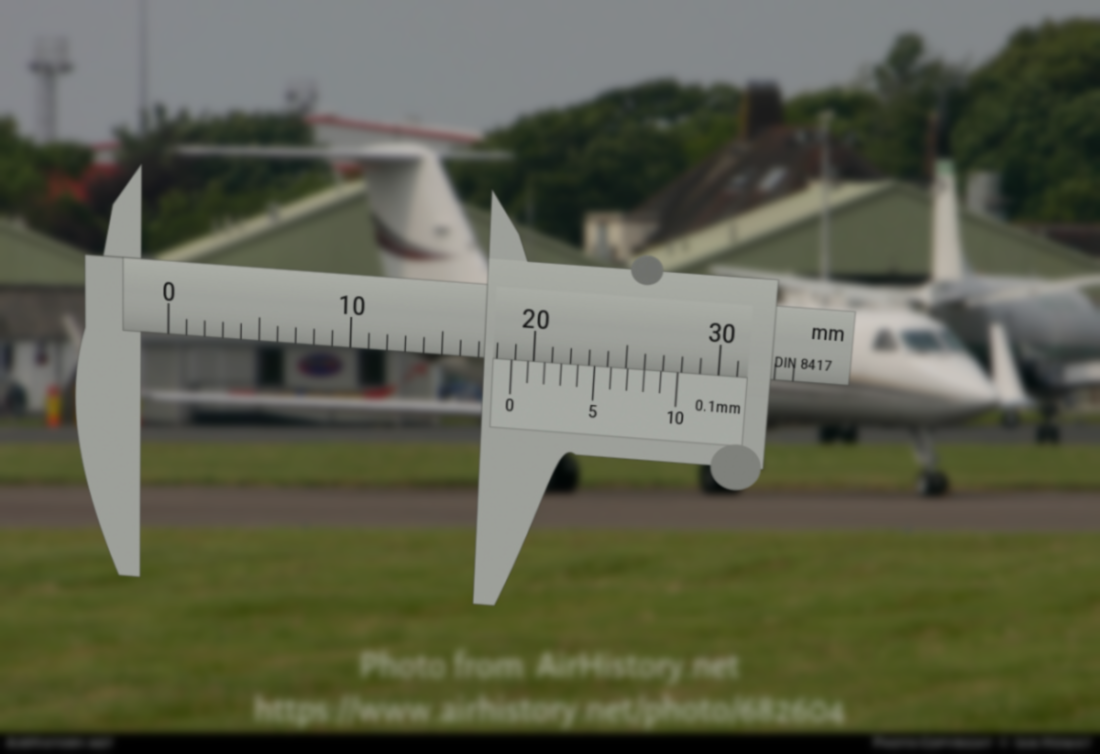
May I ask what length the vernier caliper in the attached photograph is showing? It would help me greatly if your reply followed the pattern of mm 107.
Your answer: mm 18.8
